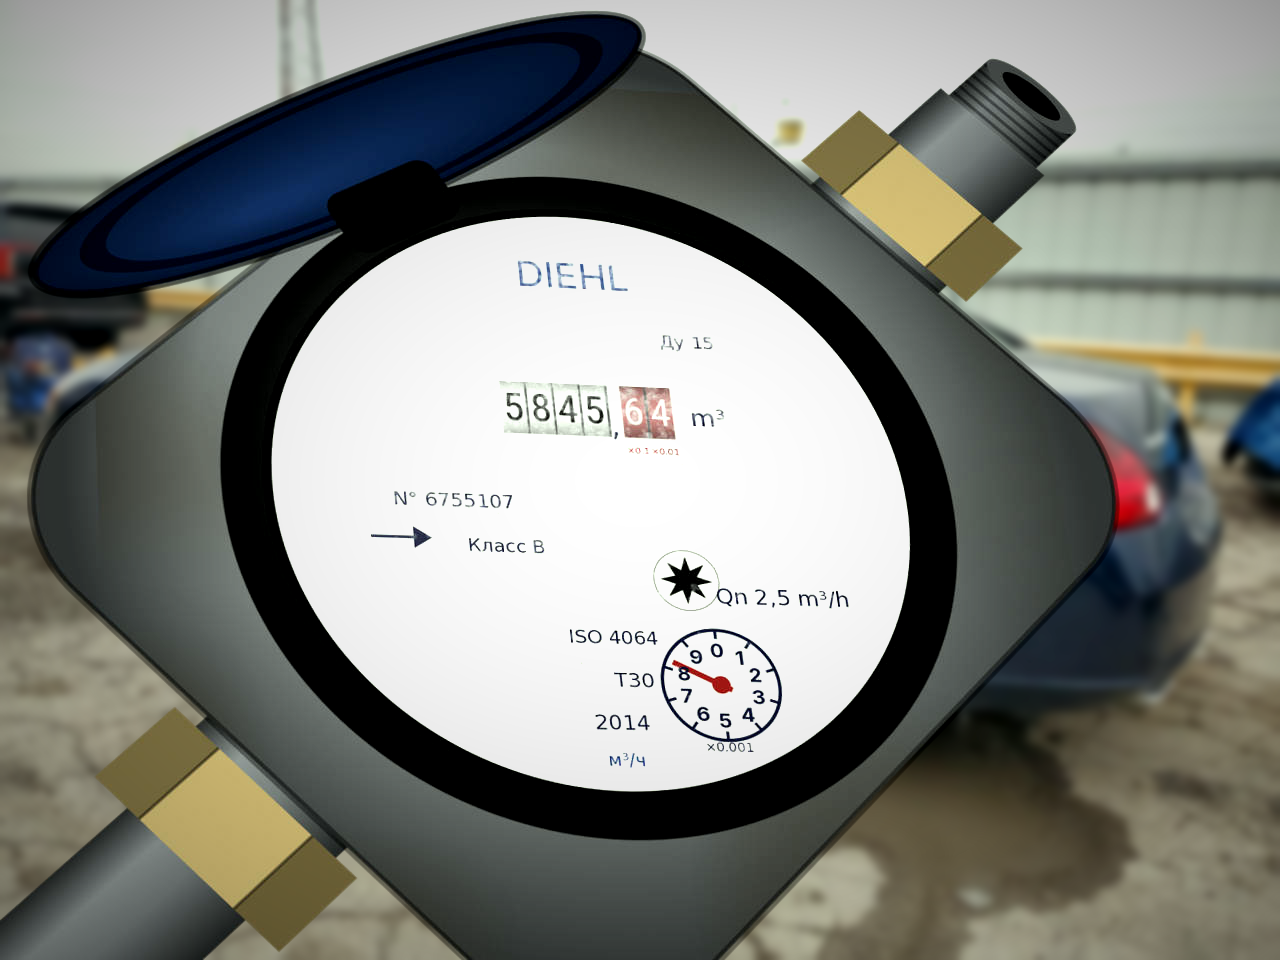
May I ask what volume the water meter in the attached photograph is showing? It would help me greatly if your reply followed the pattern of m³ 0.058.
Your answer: m³ 5845.648
